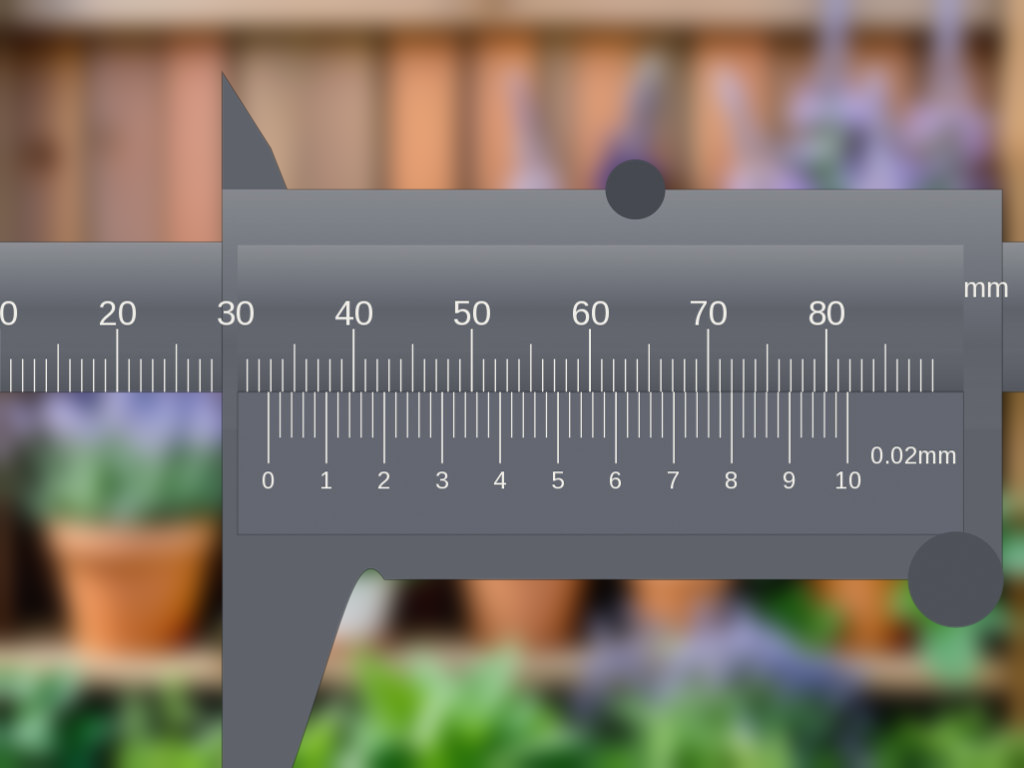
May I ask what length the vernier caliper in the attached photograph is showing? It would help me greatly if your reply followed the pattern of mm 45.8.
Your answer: mm 32.8
